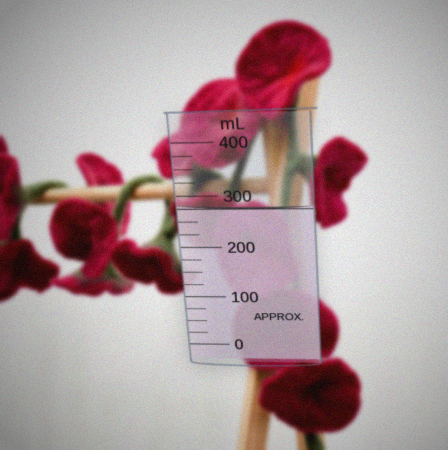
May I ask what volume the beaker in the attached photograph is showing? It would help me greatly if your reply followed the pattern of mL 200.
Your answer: mL 275
